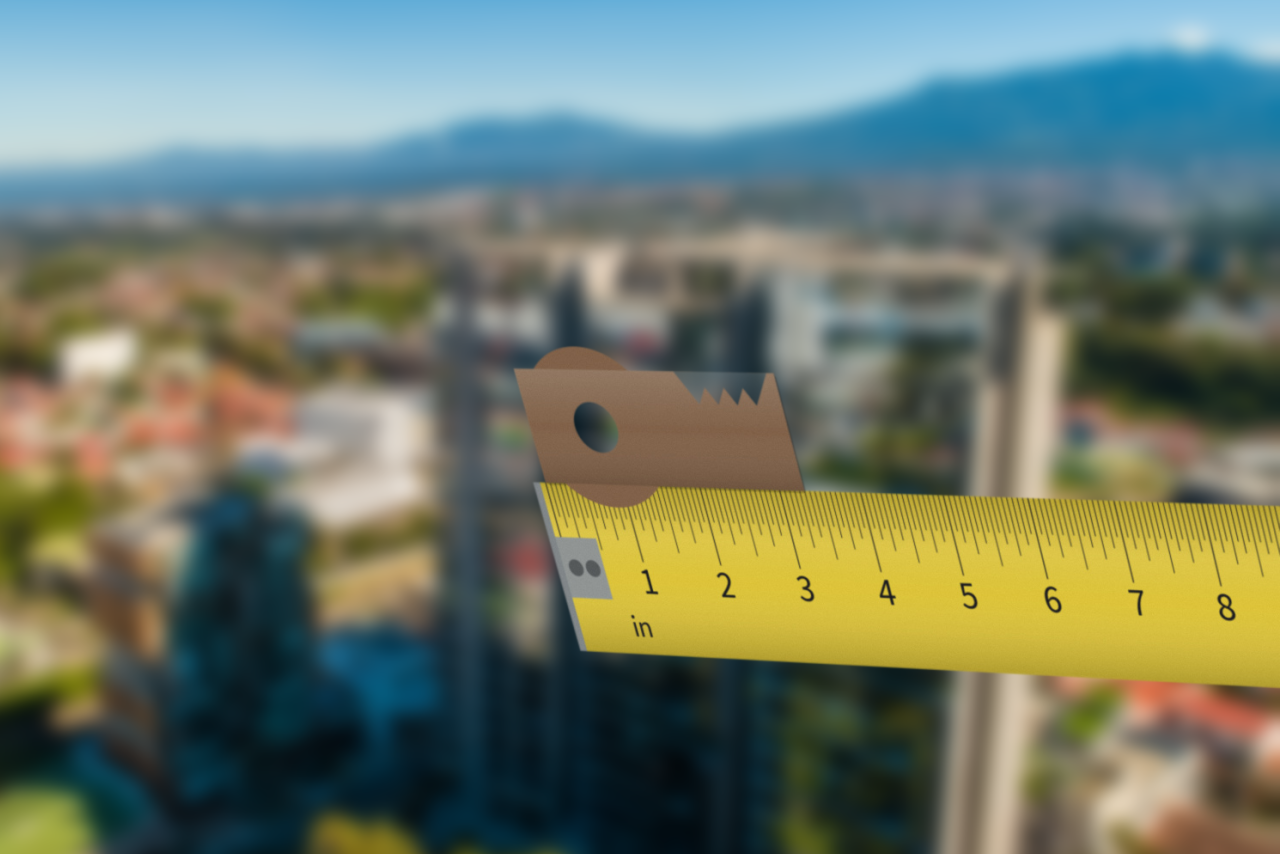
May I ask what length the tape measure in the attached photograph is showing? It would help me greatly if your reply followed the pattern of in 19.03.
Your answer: in 3.3125
